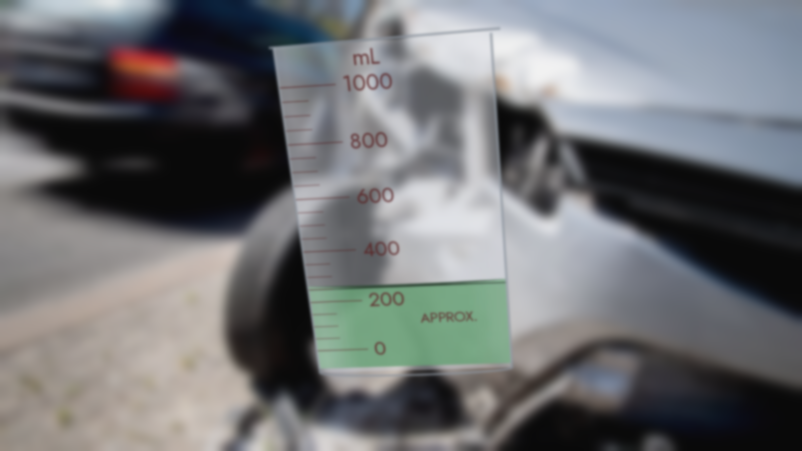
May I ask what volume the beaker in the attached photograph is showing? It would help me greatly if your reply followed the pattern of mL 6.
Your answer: mL 250
